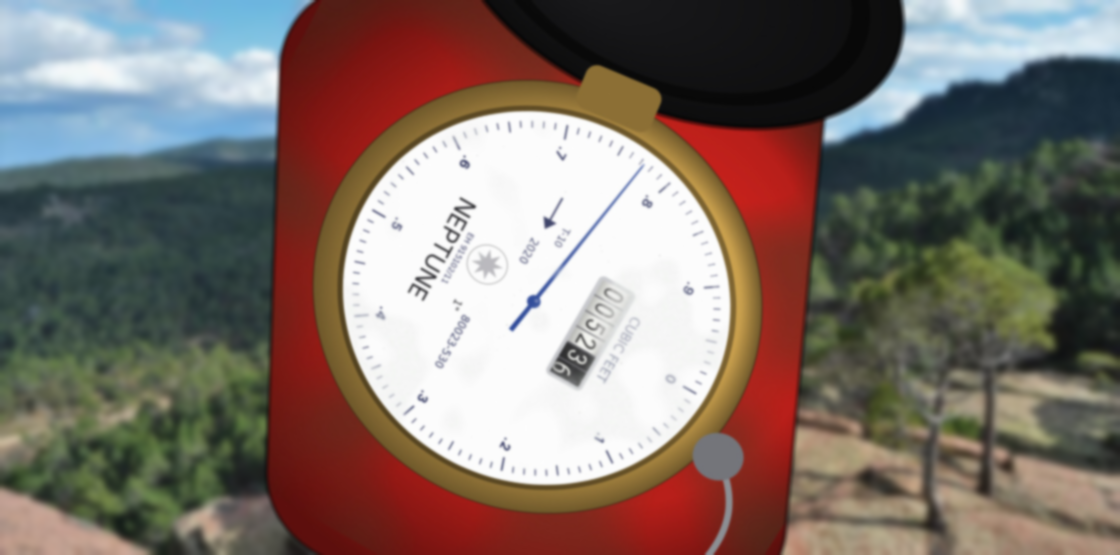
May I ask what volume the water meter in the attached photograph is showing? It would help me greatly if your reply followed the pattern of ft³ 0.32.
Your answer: ft³ 5235.77
